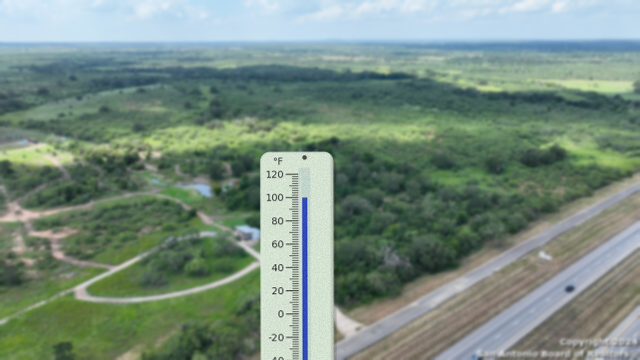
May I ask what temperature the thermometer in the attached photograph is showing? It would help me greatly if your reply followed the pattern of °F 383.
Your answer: °F 100
